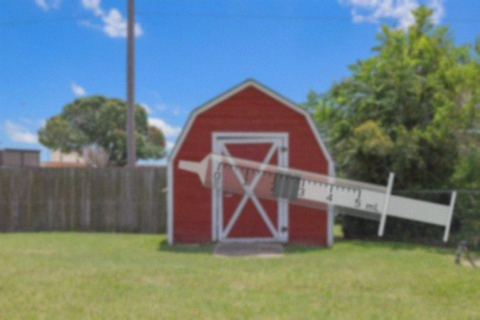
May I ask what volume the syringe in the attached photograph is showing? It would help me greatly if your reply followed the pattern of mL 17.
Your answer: mL 2
